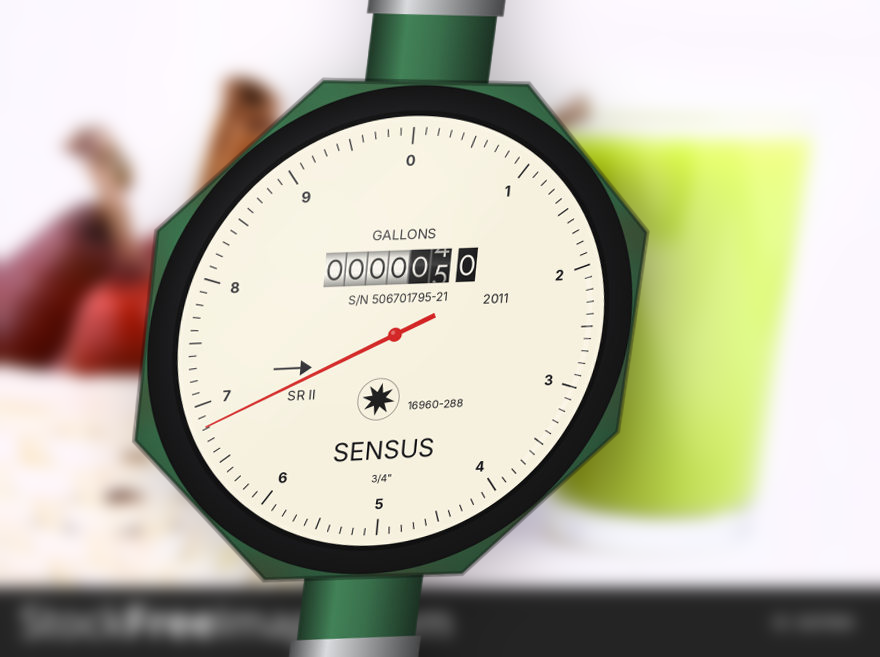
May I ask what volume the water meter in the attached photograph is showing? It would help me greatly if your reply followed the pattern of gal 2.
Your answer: gal 46.8
